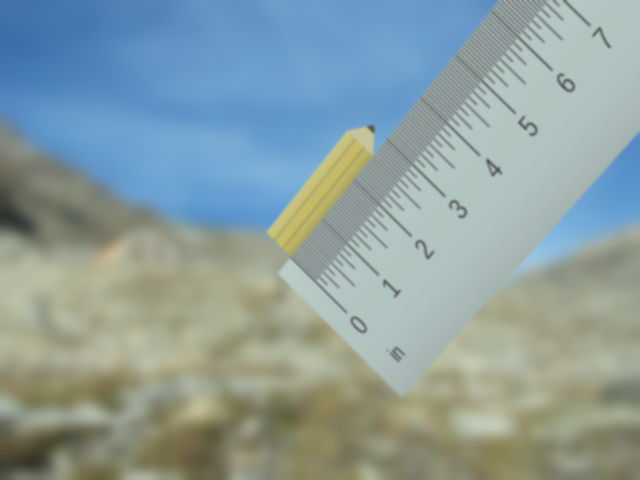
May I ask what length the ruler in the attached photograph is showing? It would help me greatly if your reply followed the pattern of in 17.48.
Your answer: in 3
